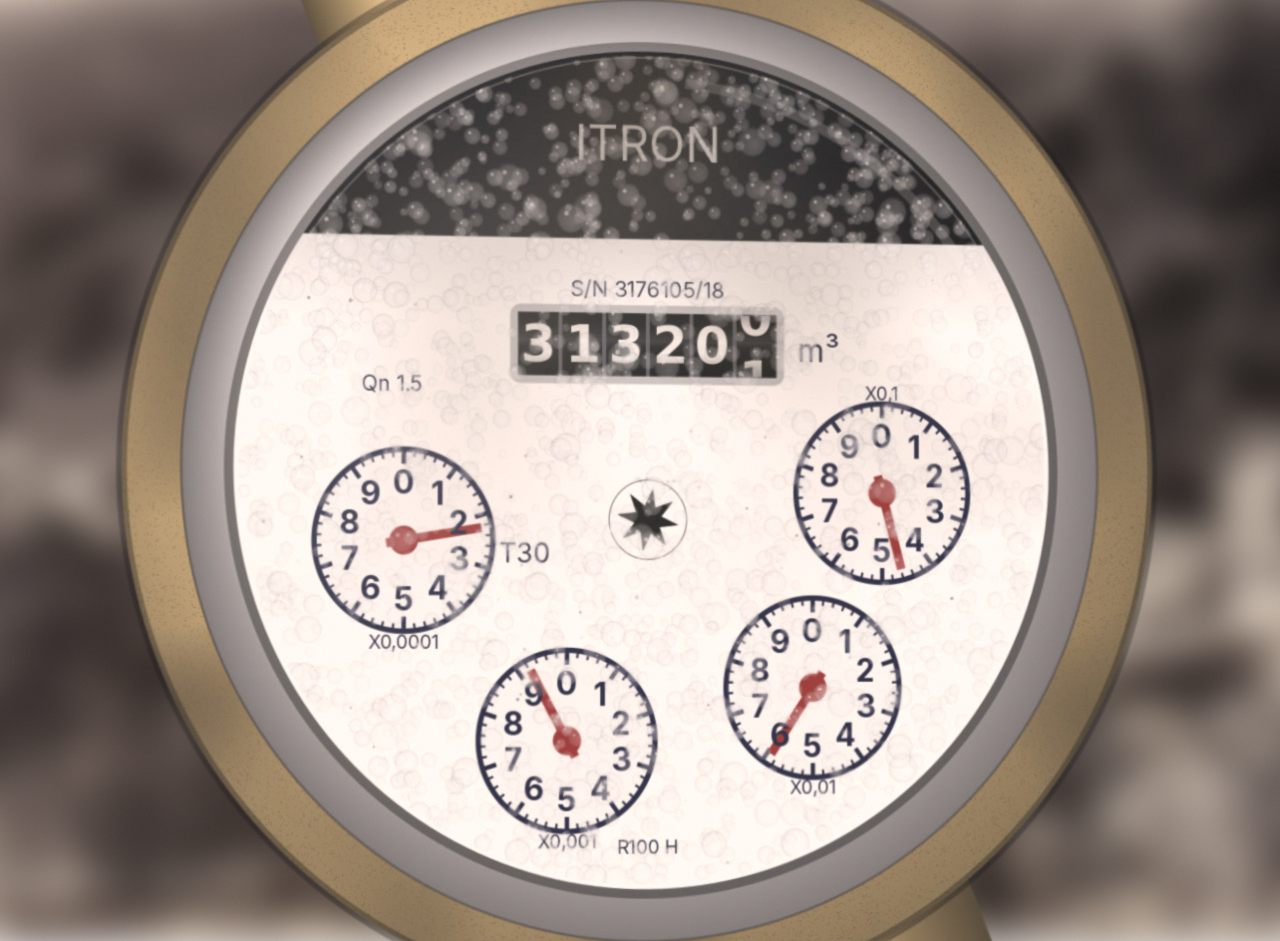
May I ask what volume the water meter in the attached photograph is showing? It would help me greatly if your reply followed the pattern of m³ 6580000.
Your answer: m³ 313200.4592
